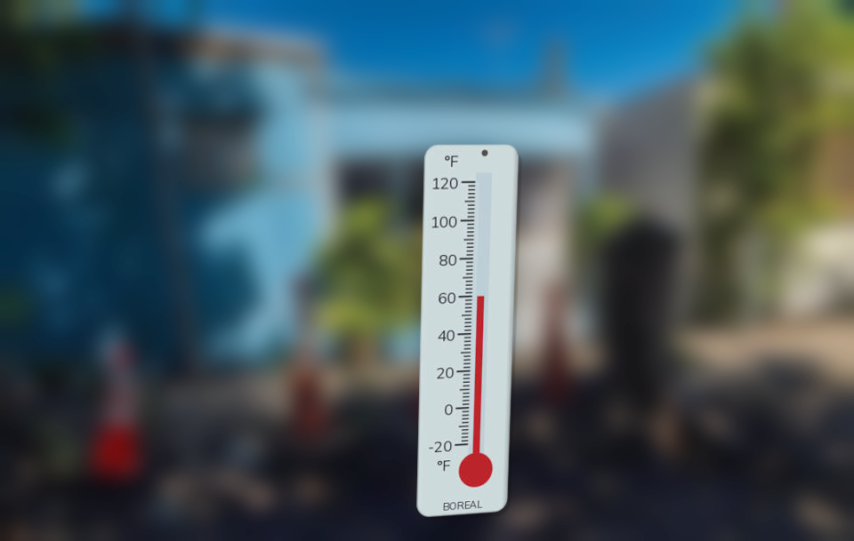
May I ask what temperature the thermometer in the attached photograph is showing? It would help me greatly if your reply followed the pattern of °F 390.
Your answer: °F 60
